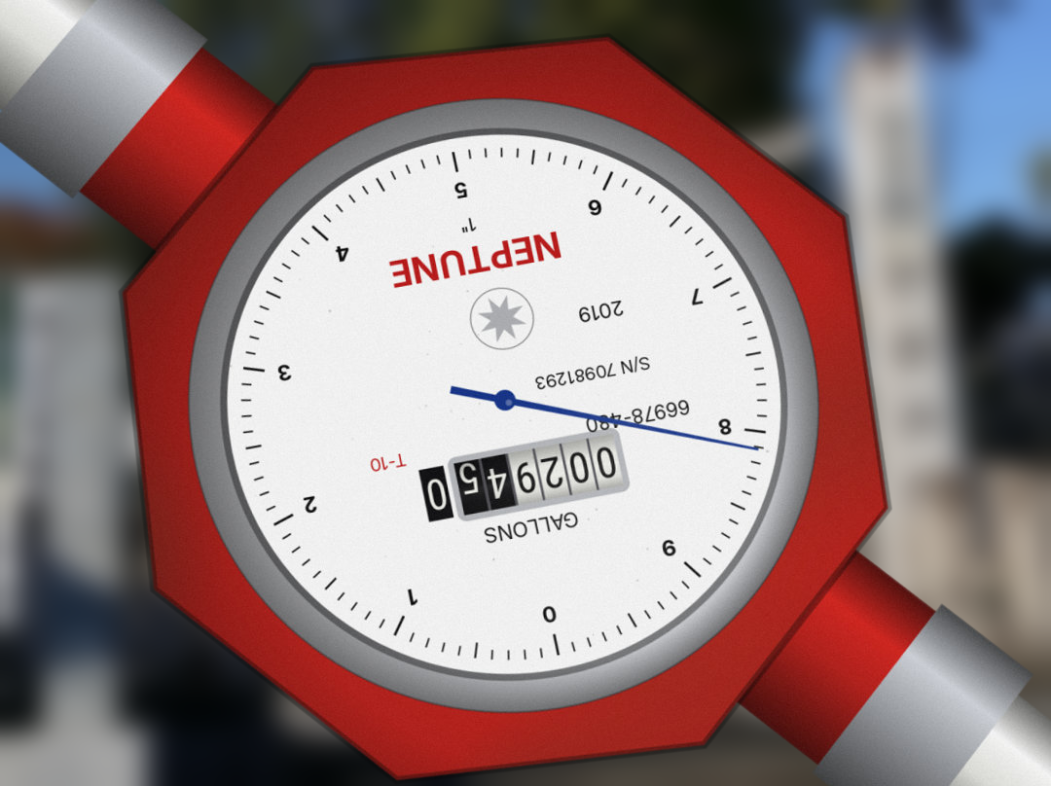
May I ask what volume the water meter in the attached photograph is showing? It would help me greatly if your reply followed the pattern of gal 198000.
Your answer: gal 29448.1
